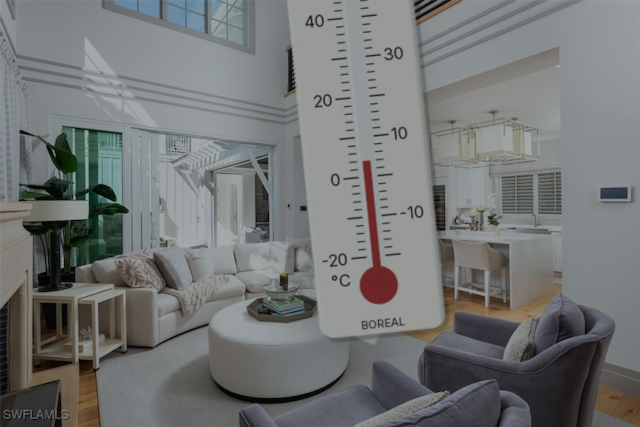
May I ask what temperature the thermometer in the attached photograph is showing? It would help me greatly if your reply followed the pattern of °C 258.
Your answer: °C 4
